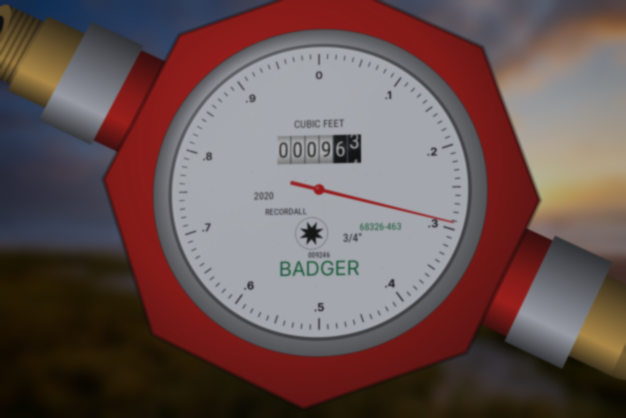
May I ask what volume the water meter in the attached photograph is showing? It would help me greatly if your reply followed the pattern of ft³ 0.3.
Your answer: ft³ 963.29
